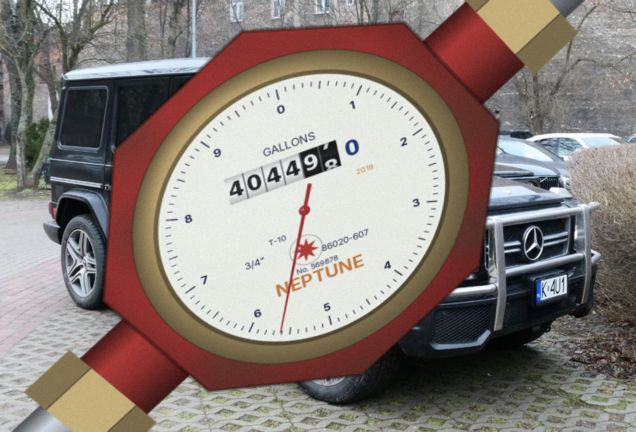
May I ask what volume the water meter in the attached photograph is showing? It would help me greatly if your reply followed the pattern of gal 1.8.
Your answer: gal 4044975.6
